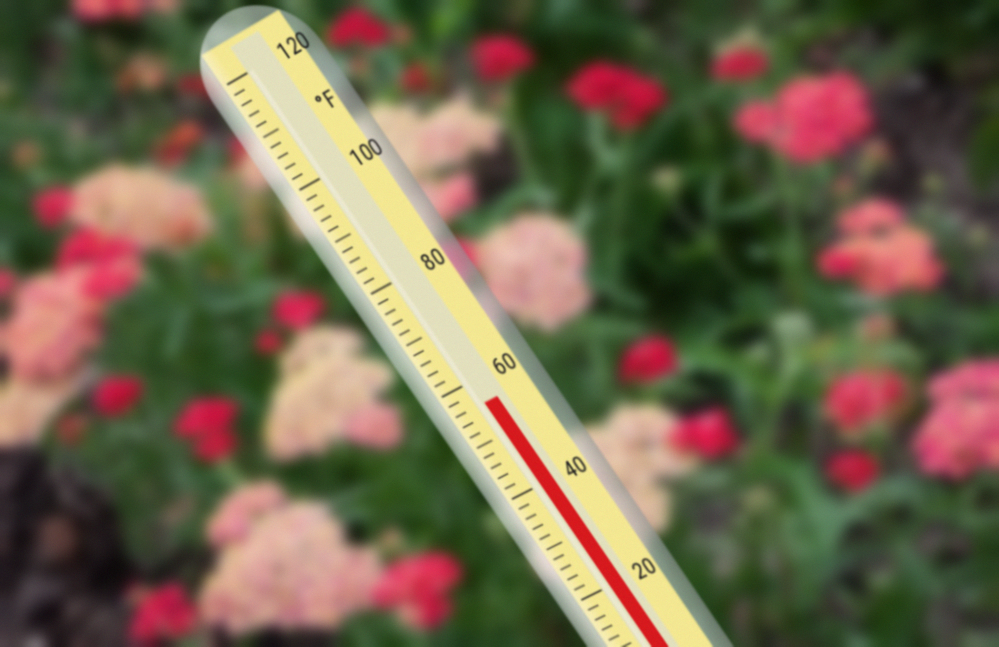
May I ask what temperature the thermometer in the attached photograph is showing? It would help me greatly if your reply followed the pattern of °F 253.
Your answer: °F 56
